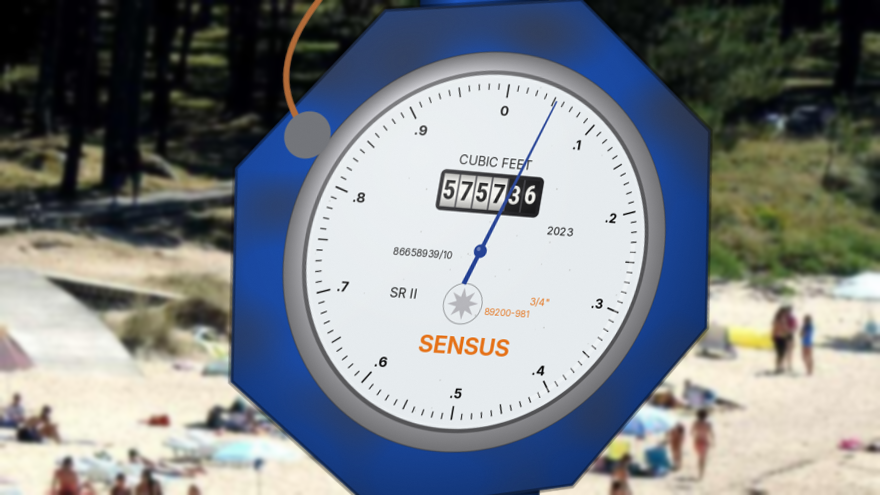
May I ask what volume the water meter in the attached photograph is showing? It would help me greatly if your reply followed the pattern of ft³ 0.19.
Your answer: ft³ 575736.05
